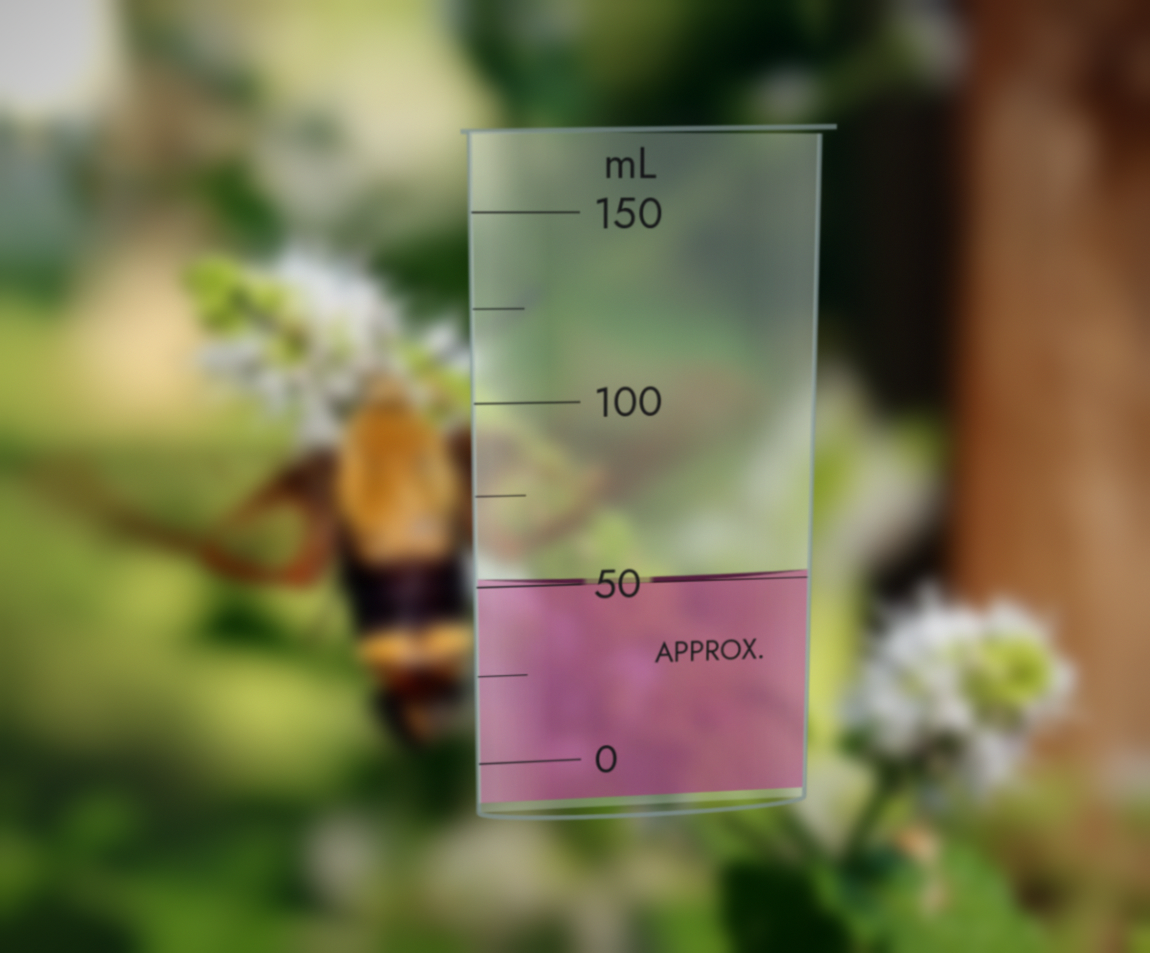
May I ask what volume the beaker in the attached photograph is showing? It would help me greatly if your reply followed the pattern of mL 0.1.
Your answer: mL 50
